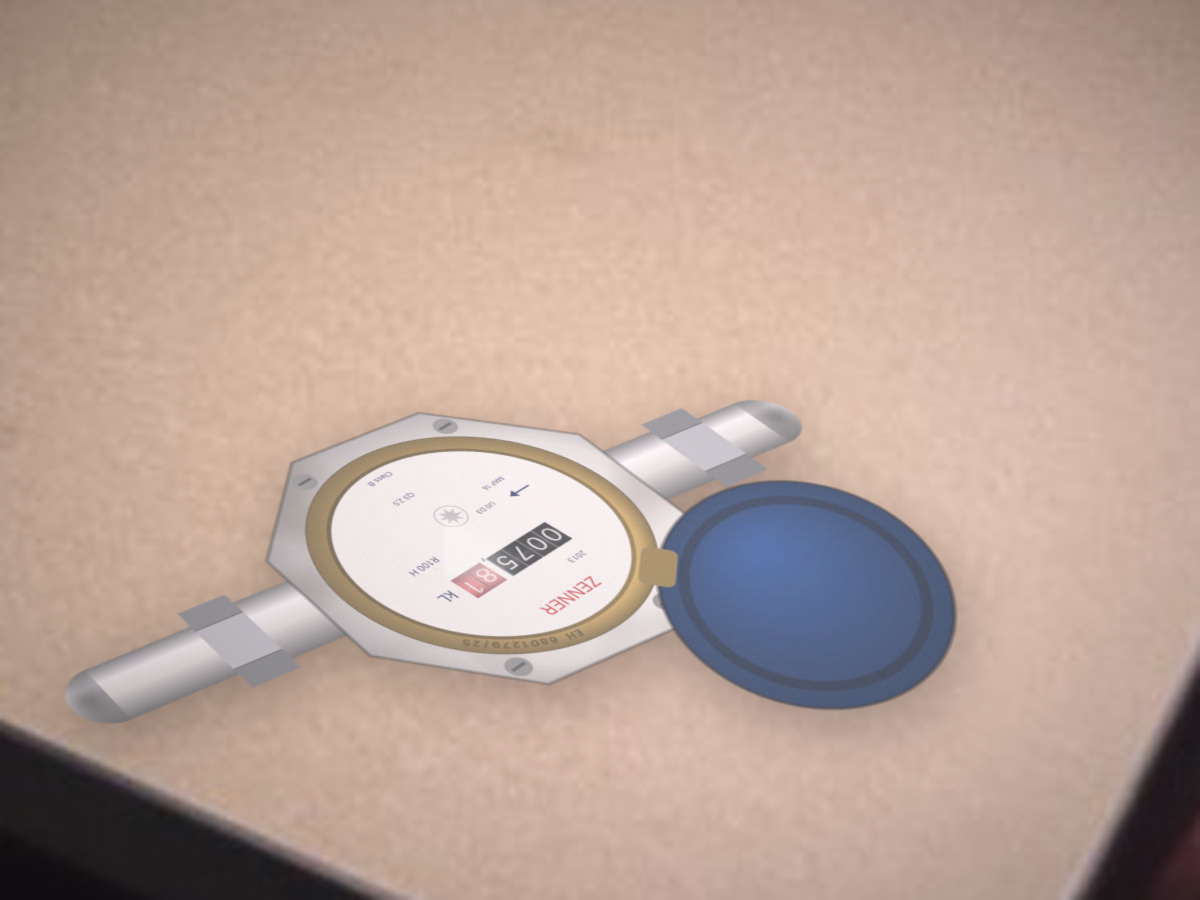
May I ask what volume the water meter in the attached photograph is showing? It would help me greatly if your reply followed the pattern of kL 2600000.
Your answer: kL 75.81
